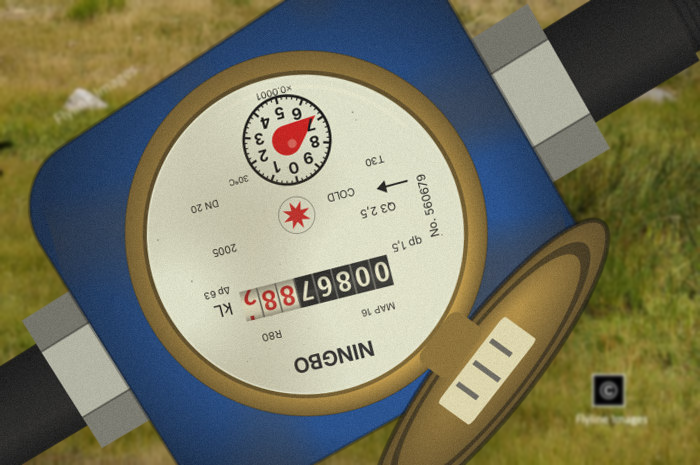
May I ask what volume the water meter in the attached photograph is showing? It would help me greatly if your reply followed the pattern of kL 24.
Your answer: kL 867.8816
